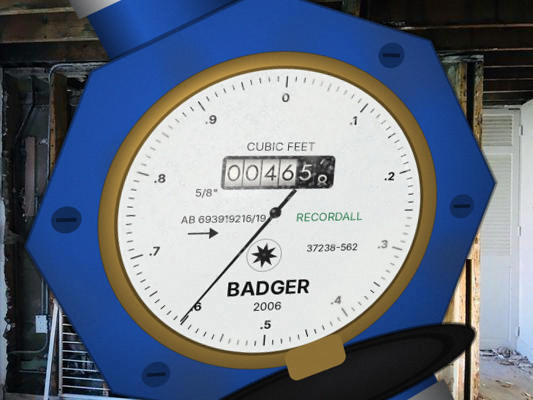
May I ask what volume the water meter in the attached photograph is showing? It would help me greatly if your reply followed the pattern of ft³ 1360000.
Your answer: ft³ 4657.60
